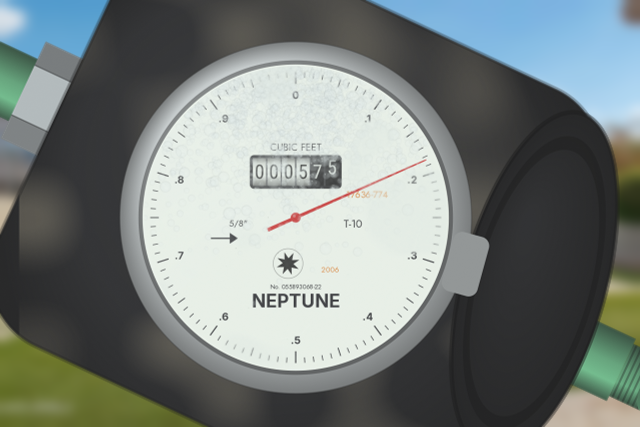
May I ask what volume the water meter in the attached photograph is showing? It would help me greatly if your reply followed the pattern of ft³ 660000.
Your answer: ft³ 575.18
